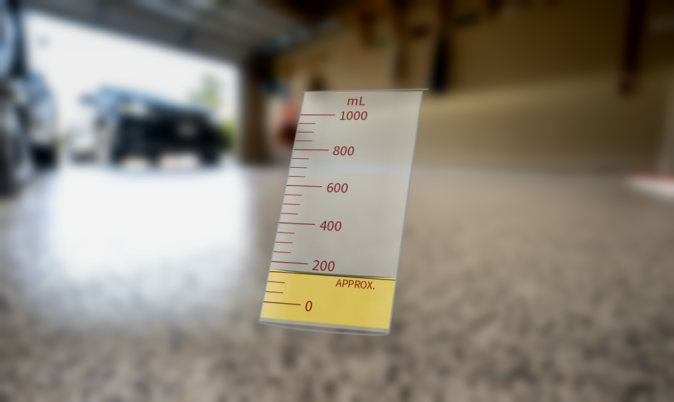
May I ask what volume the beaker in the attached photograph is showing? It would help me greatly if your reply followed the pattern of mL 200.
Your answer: mL 150
